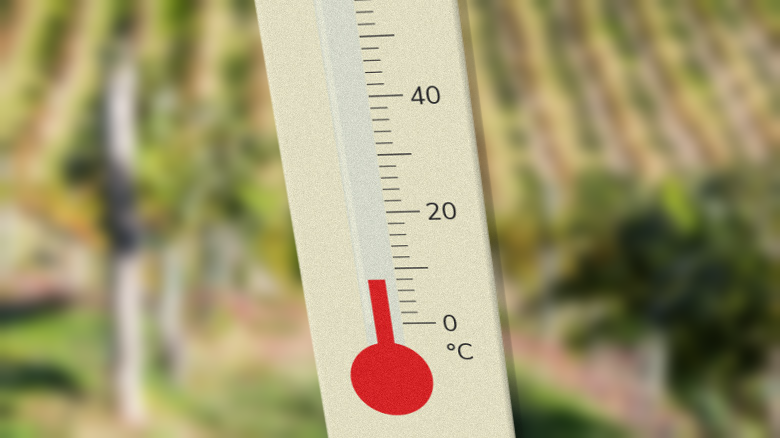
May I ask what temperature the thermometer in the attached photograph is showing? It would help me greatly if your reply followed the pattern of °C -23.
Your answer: °C 8
